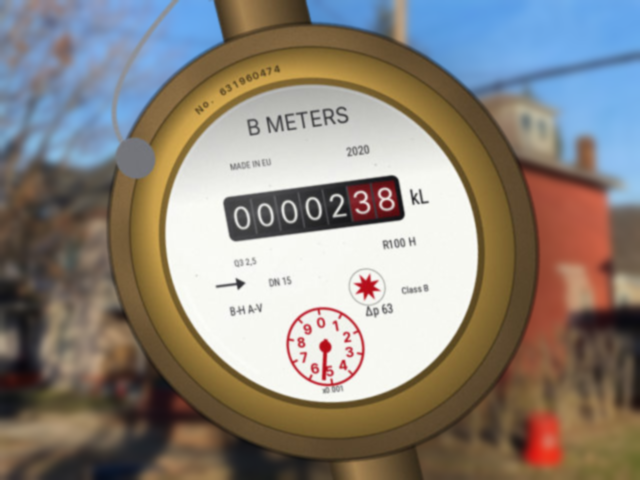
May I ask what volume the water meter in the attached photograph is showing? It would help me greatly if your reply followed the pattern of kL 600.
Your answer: kL 2.385
